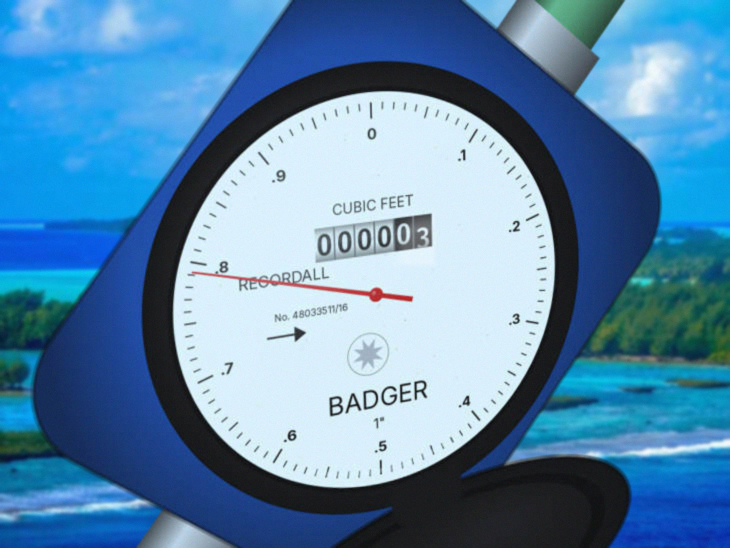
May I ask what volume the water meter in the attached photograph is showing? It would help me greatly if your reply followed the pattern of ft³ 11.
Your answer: ft³ 2.79
